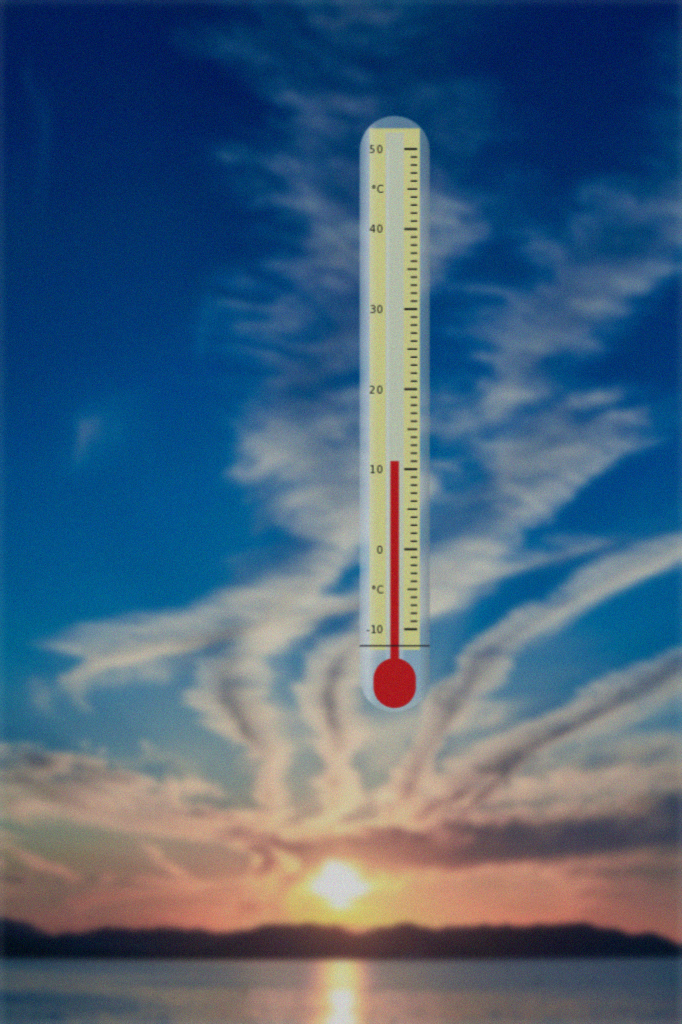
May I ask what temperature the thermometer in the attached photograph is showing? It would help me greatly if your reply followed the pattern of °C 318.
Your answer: °C 11
